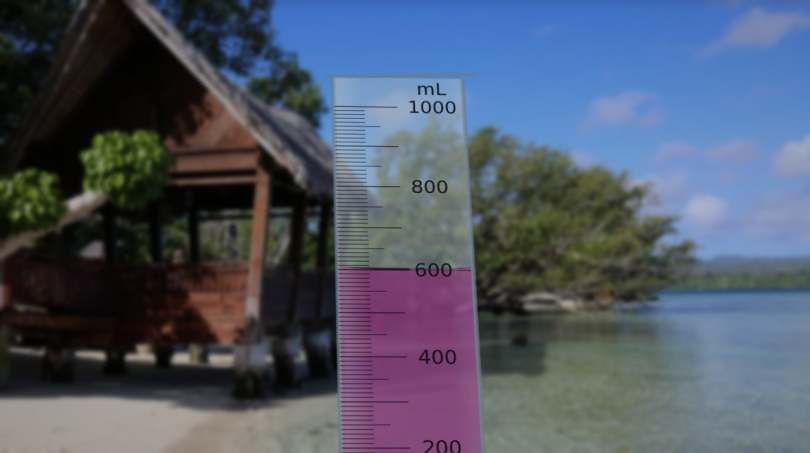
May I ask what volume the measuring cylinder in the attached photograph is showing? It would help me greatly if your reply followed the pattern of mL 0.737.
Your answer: mL 600
